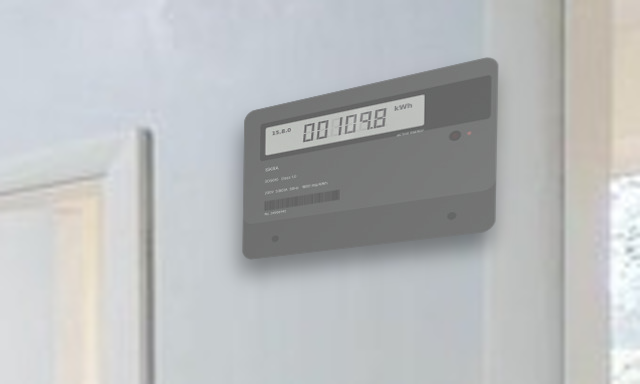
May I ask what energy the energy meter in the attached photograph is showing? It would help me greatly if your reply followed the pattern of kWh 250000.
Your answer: kWh 109.8
